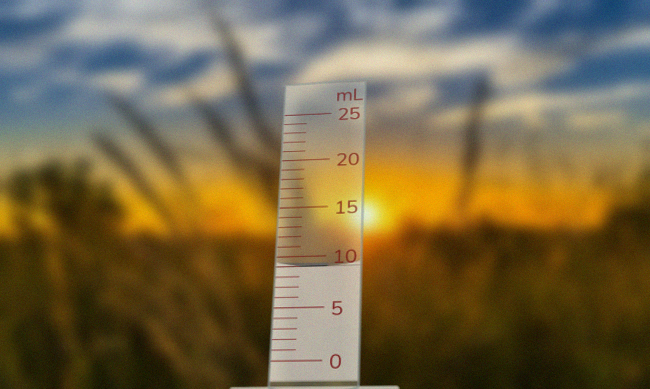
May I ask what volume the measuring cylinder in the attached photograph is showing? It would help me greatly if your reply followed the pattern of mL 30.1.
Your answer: mL 9
